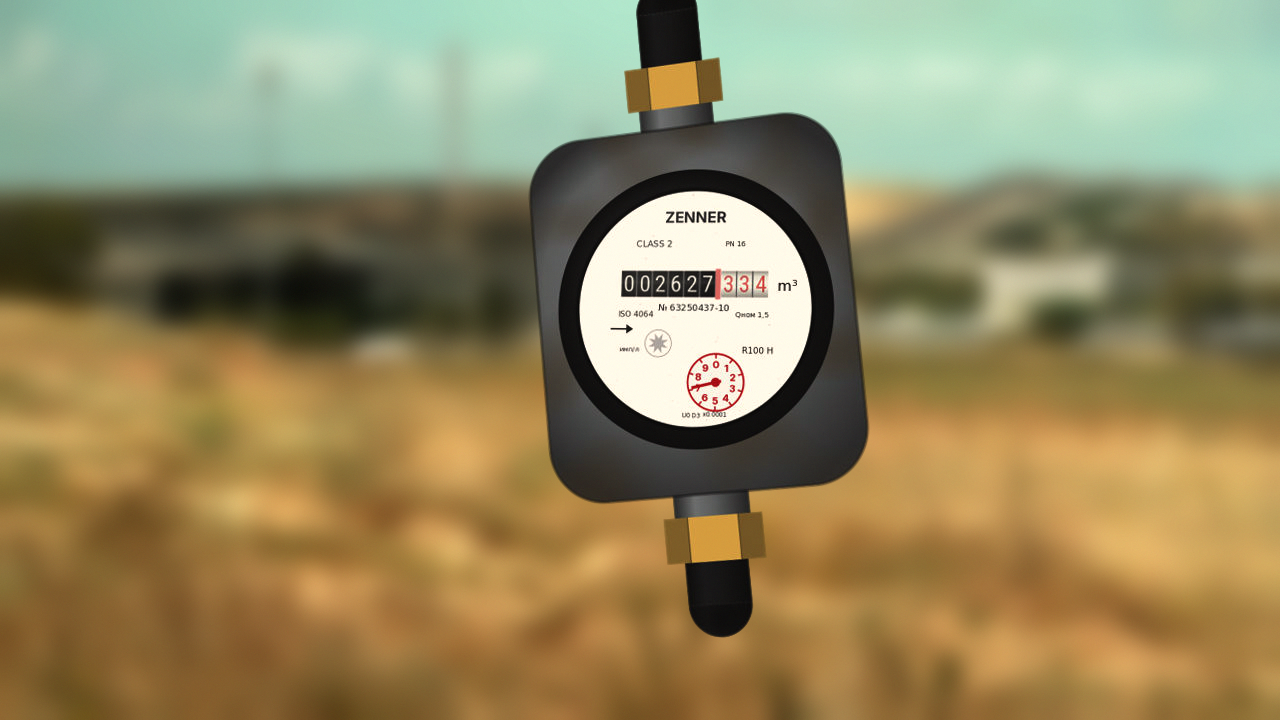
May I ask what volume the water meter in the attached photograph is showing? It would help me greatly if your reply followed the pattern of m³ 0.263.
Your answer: m³ 2627.3347
